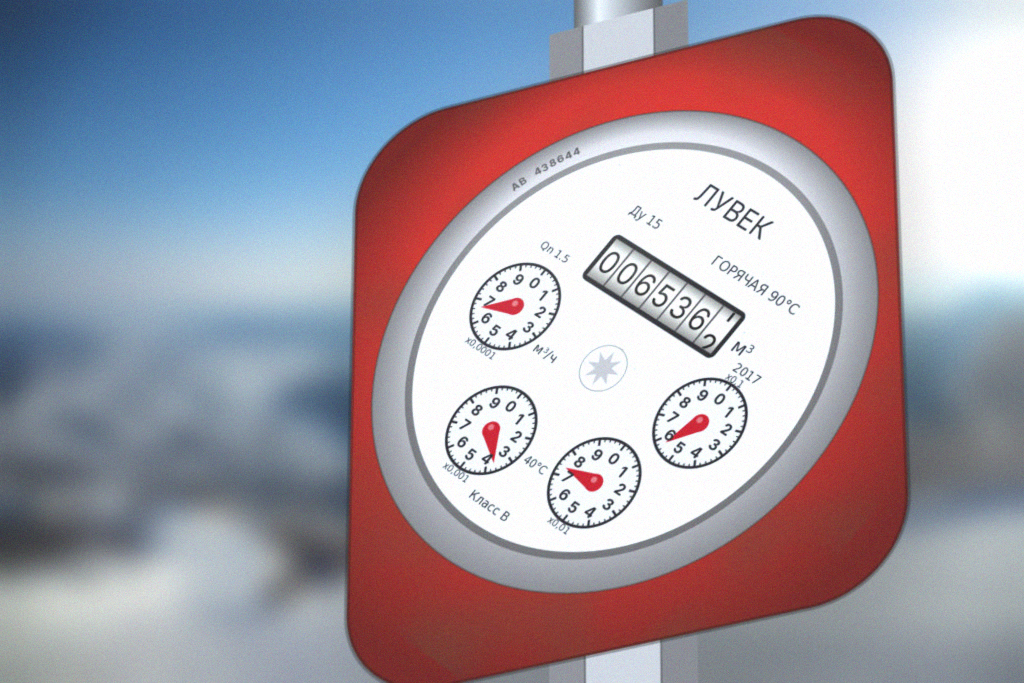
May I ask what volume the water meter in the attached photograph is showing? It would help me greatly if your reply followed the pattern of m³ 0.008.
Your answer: m³ 65361.5736
